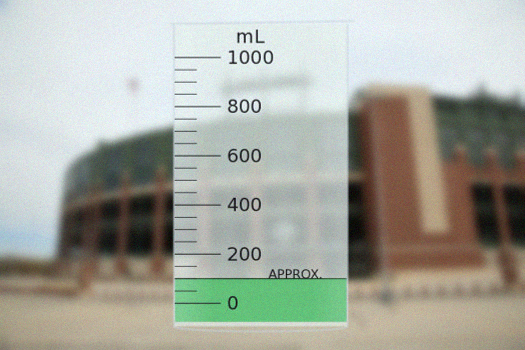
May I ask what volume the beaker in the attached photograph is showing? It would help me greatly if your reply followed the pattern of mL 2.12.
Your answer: mL 100
